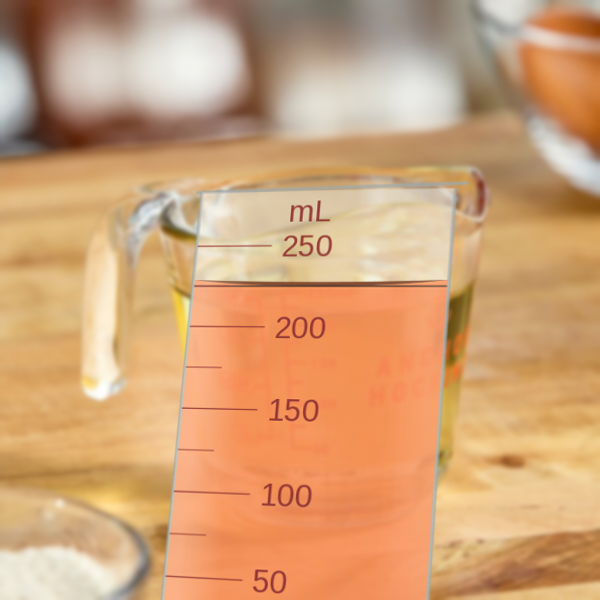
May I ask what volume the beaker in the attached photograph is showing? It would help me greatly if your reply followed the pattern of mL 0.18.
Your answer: mL 225
